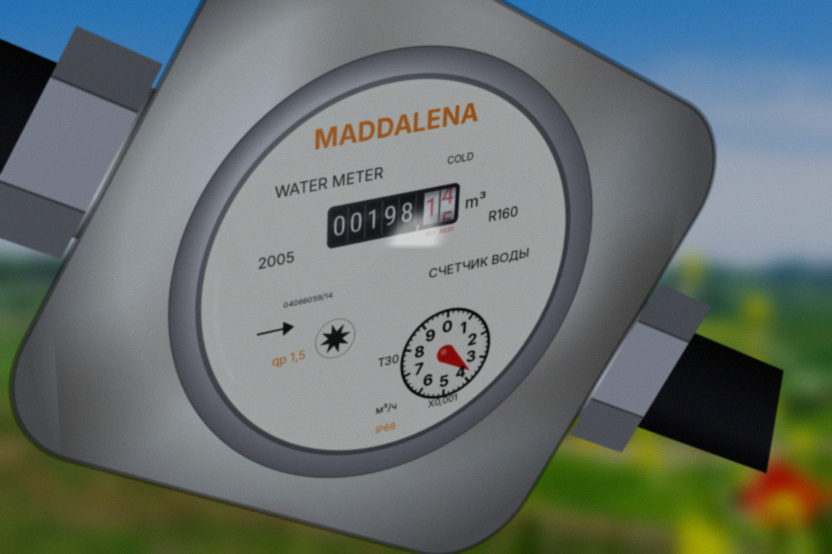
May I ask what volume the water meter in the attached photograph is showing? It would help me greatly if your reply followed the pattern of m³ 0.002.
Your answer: m³ 198.143
